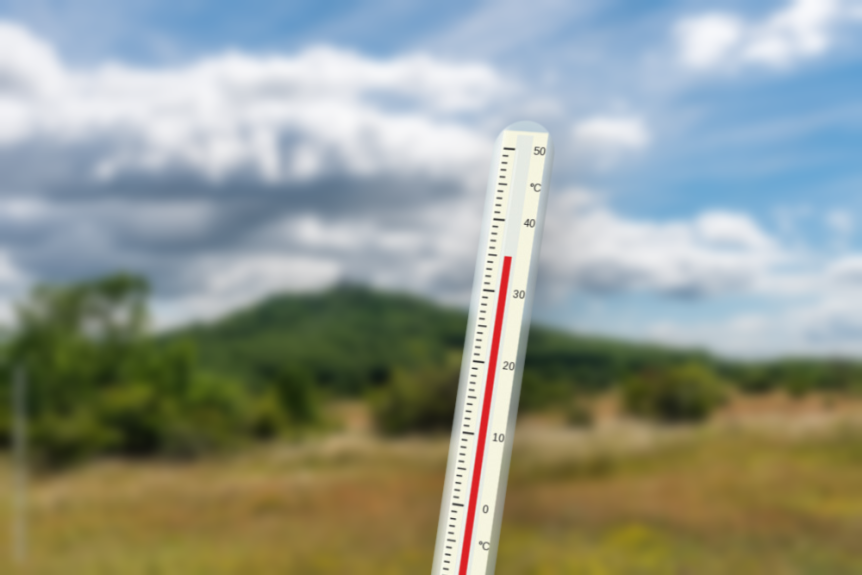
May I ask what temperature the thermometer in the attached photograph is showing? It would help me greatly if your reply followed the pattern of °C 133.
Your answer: °C 35
